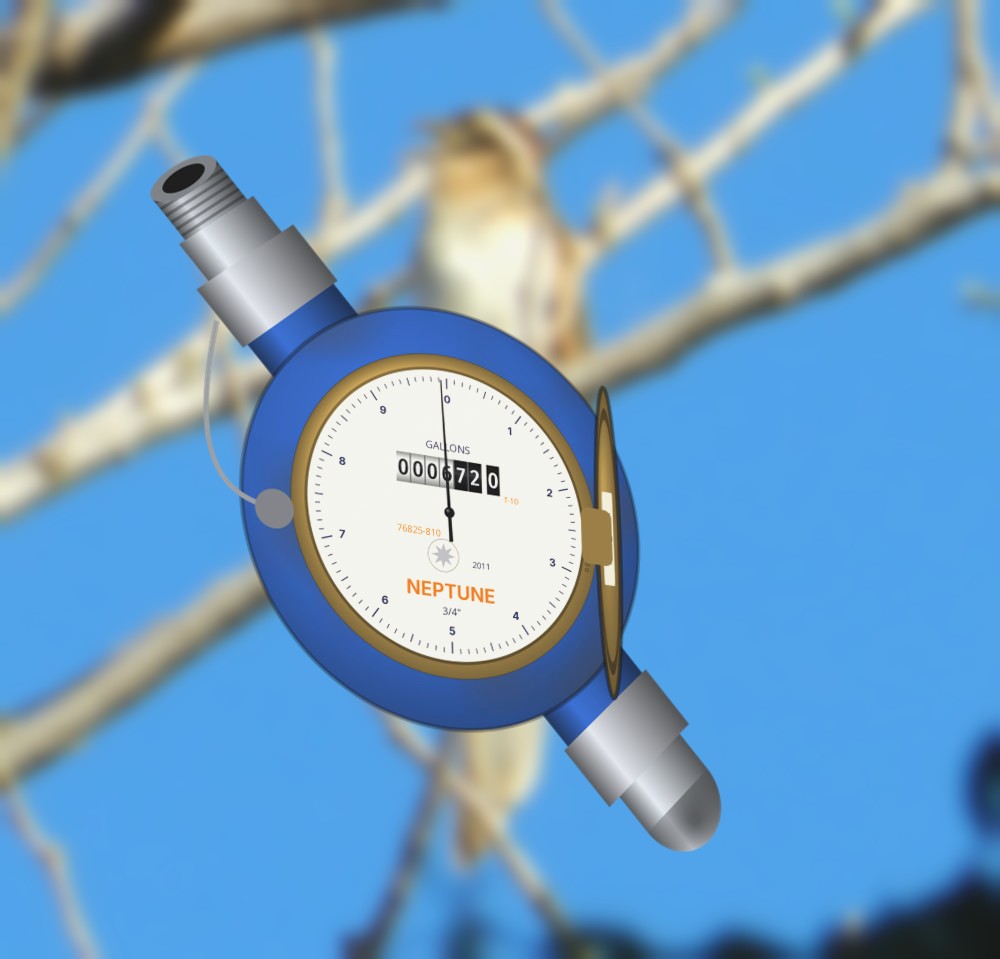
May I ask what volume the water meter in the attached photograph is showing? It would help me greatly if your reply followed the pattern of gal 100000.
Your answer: gal 6719.9
